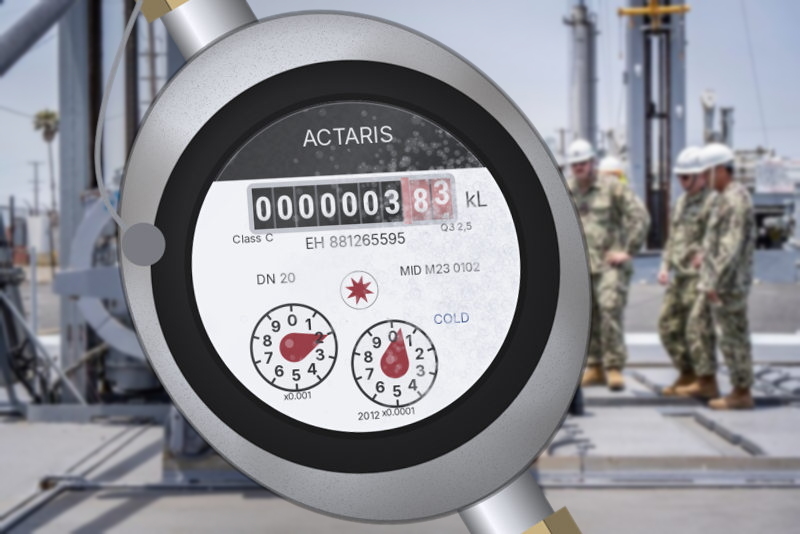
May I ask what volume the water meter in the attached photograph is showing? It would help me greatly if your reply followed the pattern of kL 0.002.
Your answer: kL 3.8320
